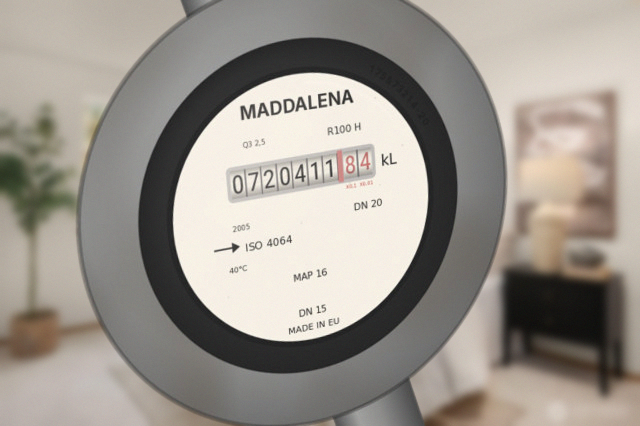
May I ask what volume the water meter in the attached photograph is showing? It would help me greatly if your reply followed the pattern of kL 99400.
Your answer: kL 720411.84
